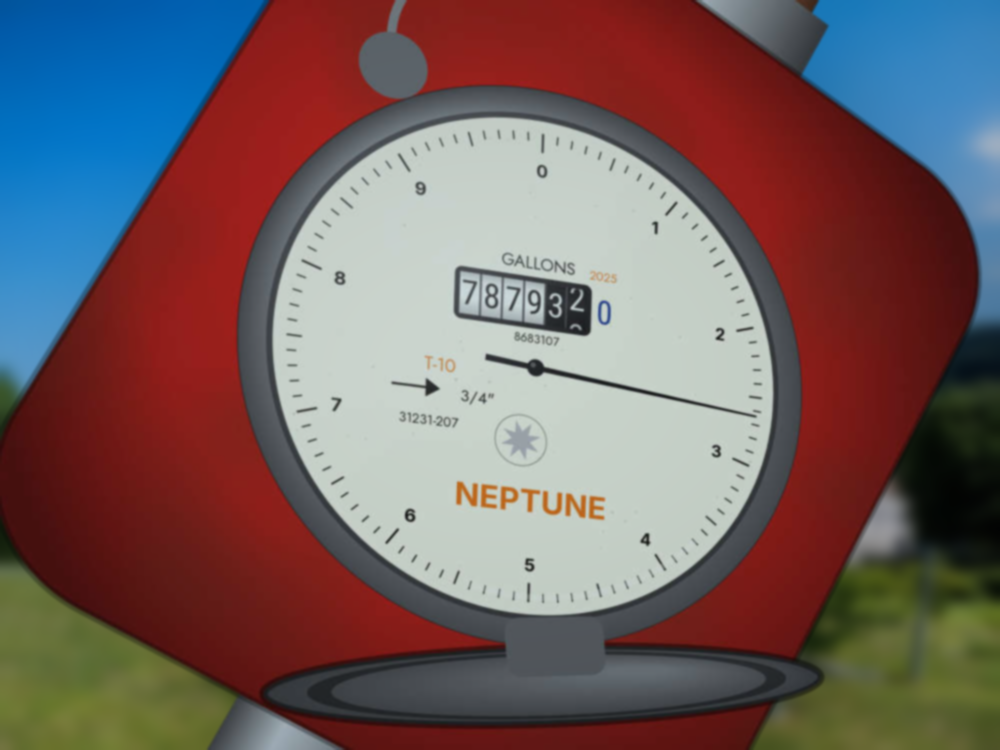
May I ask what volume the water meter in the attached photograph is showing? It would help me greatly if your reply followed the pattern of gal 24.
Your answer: gal 7879322.6
